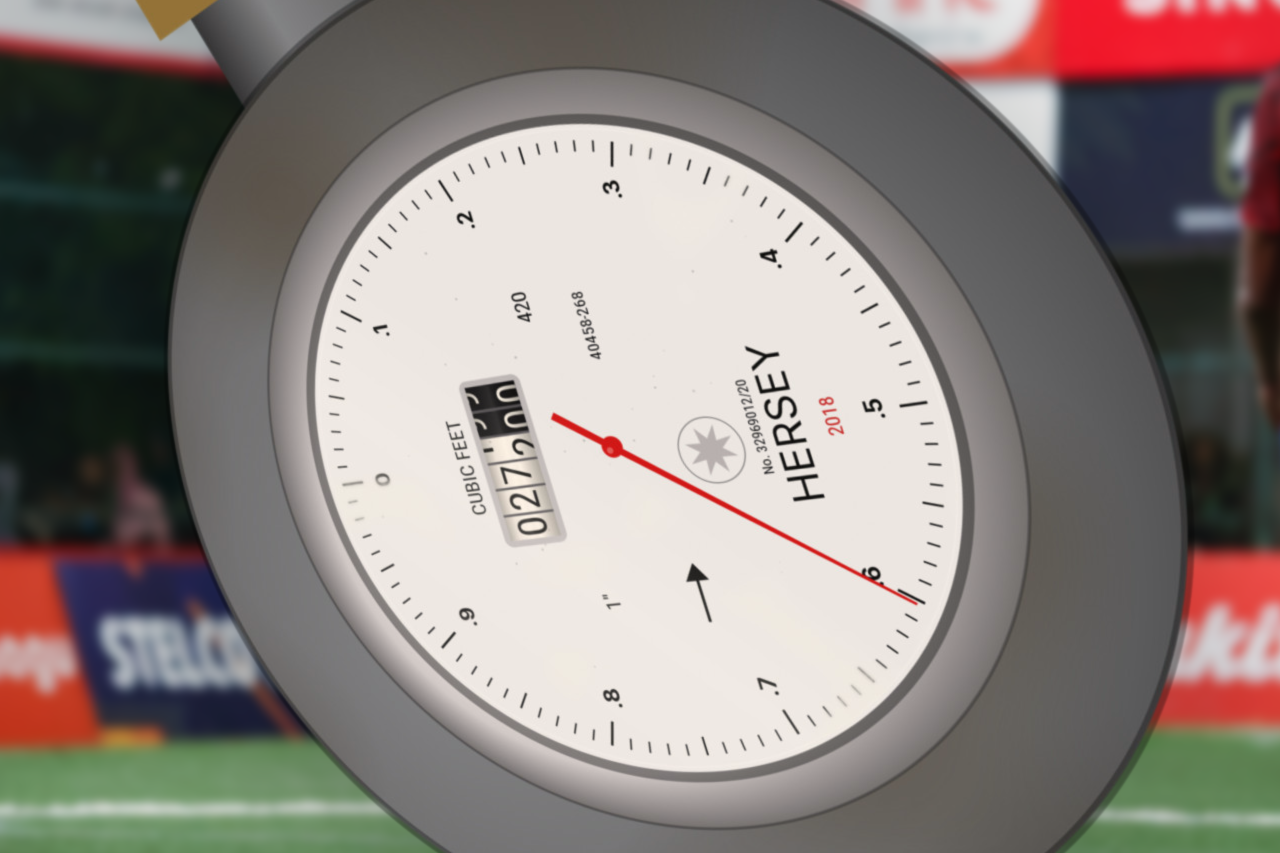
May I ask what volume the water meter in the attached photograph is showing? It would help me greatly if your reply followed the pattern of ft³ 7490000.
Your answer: ft³ 27199.60
